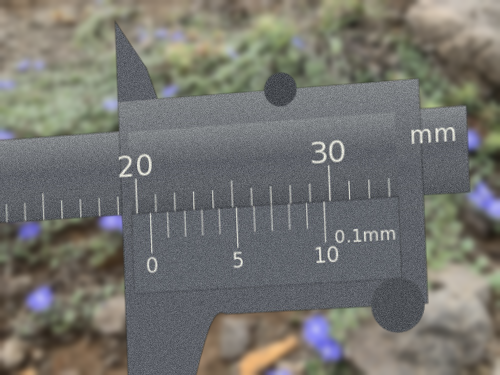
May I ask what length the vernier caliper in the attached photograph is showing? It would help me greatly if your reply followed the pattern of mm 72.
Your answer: mm 20.7
